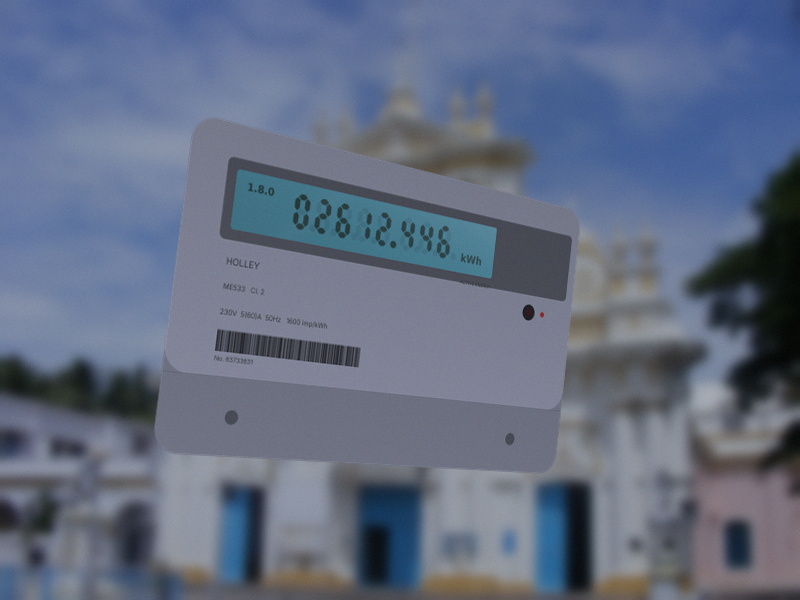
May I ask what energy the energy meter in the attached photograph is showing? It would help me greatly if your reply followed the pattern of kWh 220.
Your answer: kWh 2612.446
